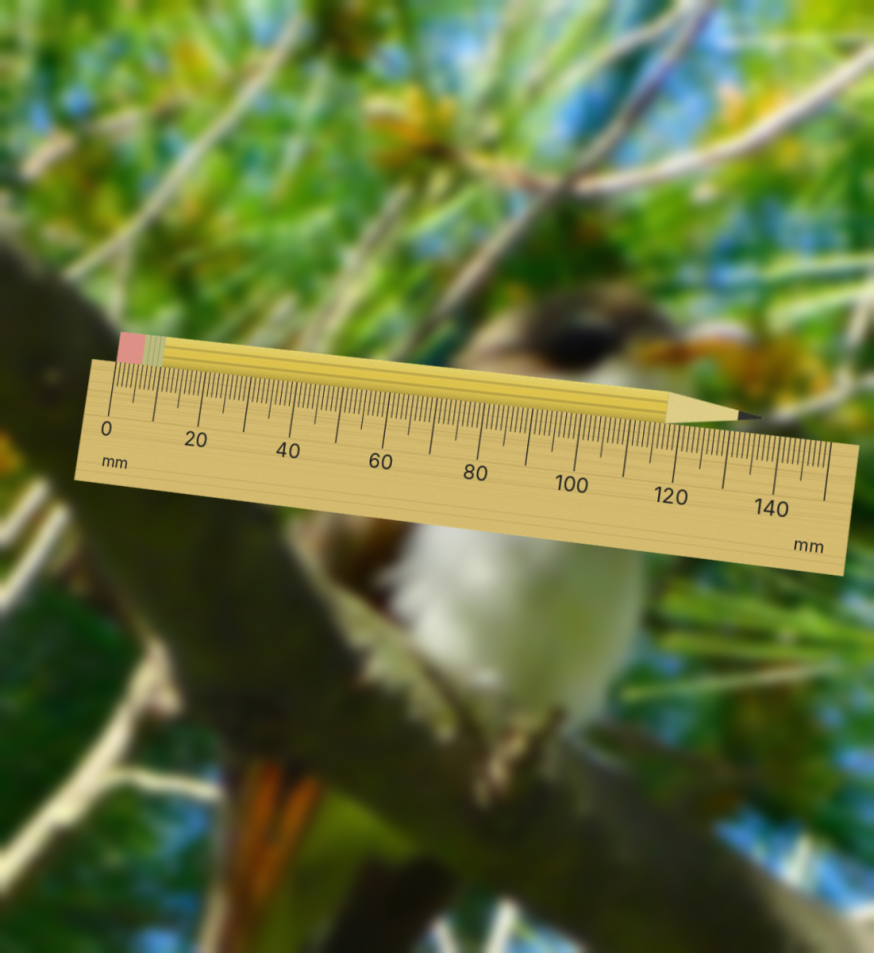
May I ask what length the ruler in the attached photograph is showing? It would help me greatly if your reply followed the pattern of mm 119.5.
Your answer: mm 136
